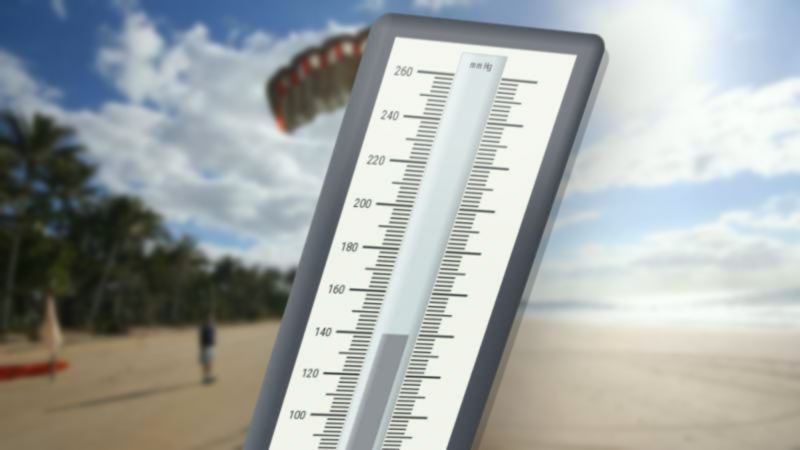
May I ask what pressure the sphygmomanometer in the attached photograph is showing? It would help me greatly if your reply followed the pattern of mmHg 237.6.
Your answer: mmHg 140
